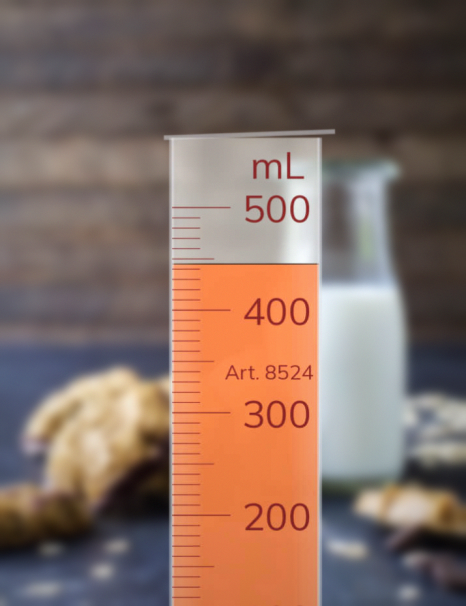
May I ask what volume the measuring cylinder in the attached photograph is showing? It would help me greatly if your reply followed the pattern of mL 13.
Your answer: mL 445
